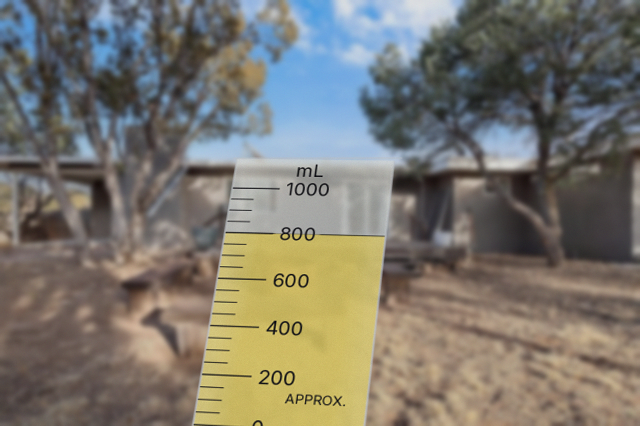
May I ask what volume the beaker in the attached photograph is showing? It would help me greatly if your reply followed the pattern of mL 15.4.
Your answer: mL 800
